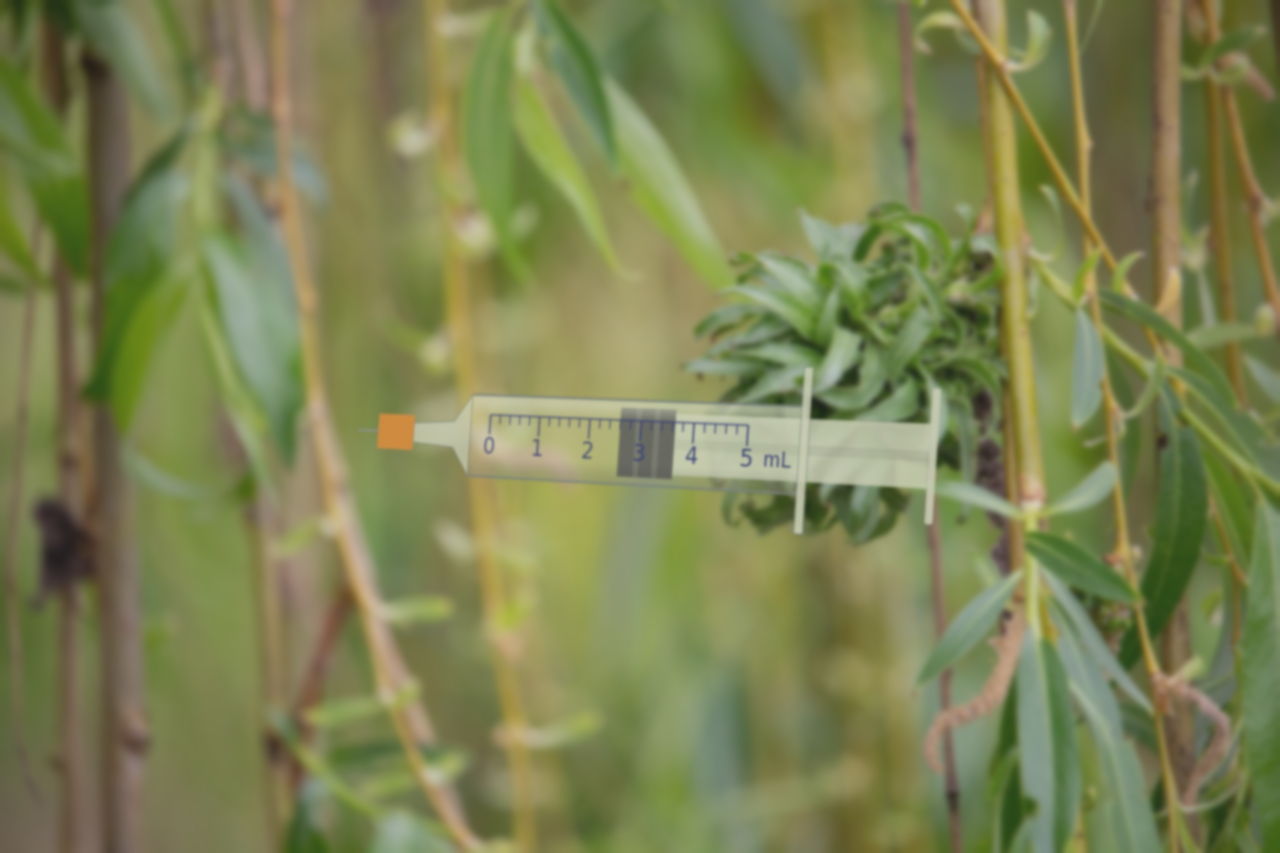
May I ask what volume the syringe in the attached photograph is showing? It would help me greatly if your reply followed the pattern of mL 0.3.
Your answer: mL 2.6
